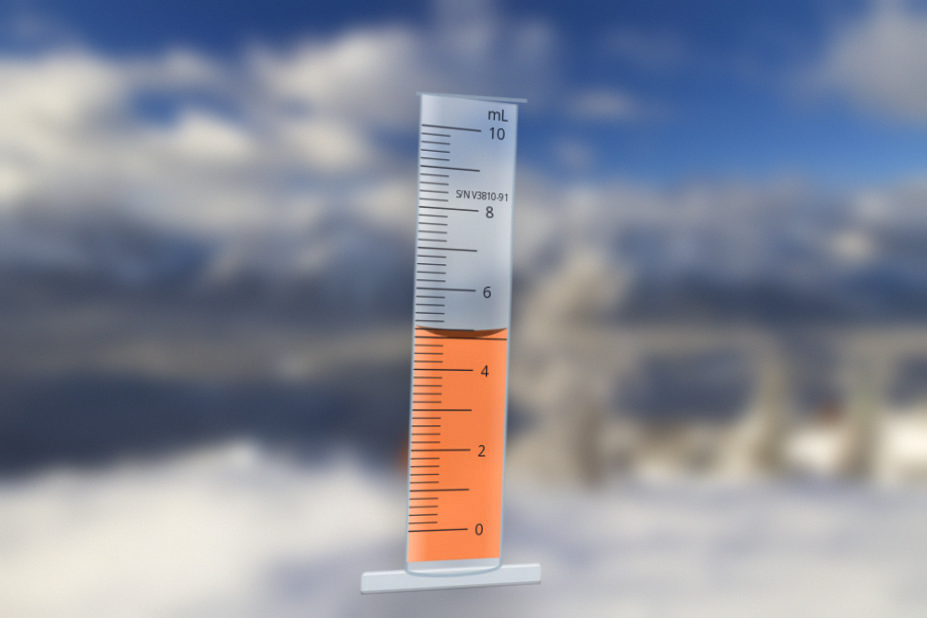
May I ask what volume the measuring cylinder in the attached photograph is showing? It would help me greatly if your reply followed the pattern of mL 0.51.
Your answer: mL 4.8
